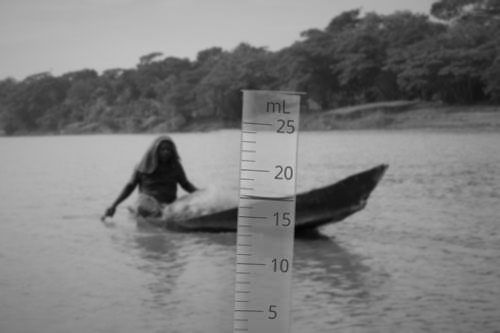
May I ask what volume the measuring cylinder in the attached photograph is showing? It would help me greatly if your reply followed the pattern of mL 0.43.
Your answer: mL 17
